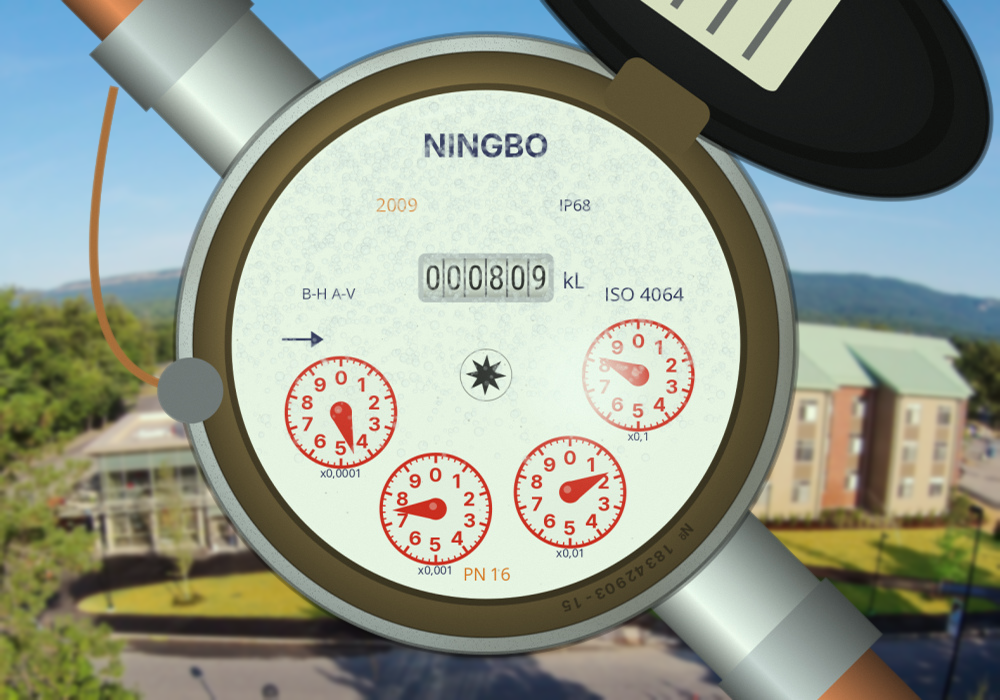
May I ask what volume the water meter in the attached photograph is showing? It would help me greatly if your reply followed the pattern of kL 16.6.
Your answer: kL 809.8174
